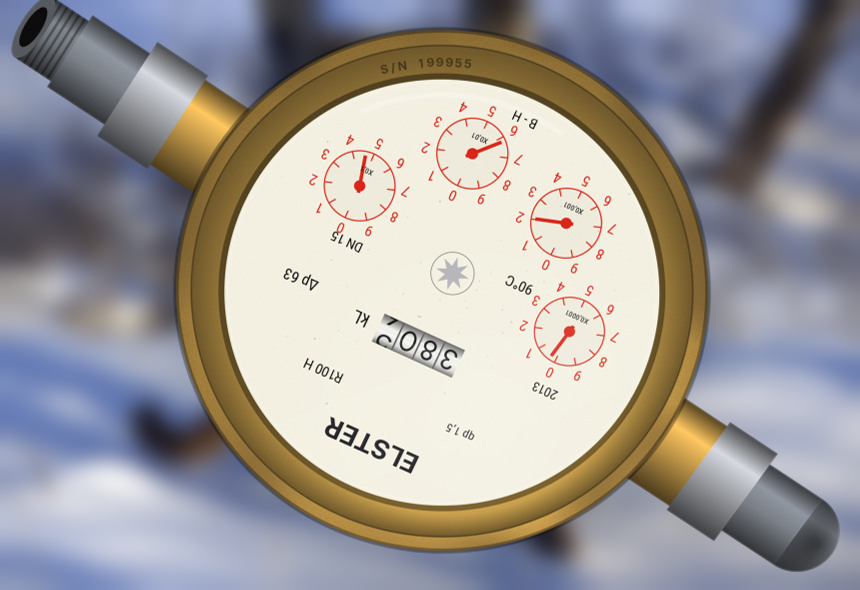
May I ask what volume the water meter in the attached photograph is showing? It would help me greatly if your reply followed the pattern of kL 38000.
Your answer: kL 3805.4620
